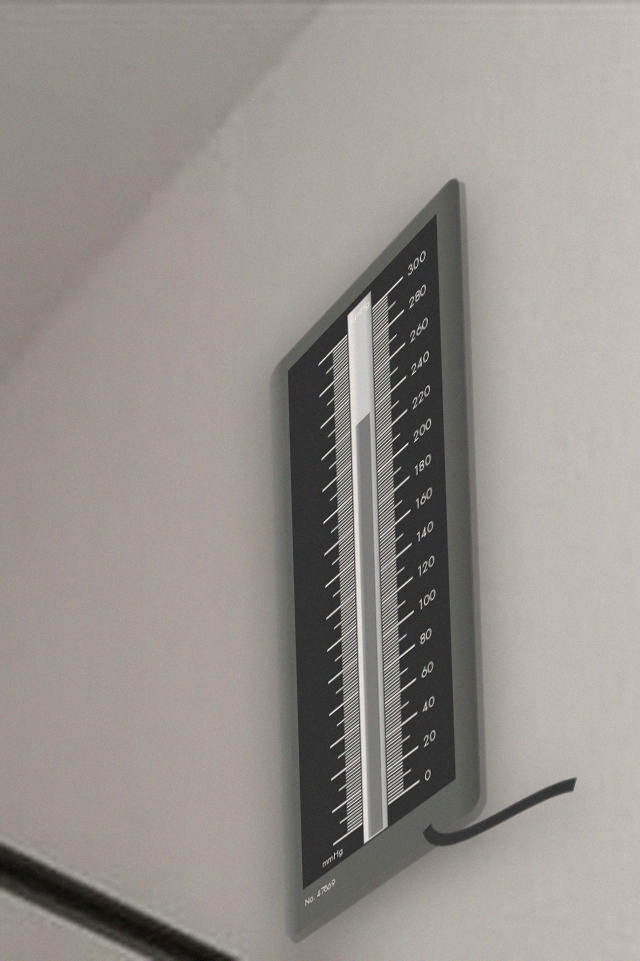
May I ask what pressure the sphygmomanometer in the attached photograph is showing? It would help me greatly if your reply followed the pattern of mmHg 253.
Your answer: mmHg 240
